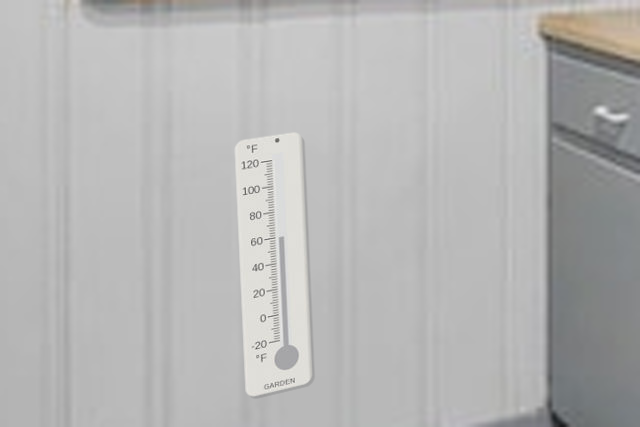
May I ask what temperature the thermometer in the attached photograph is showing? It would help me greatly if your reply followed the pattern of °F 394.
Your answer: °F 60
